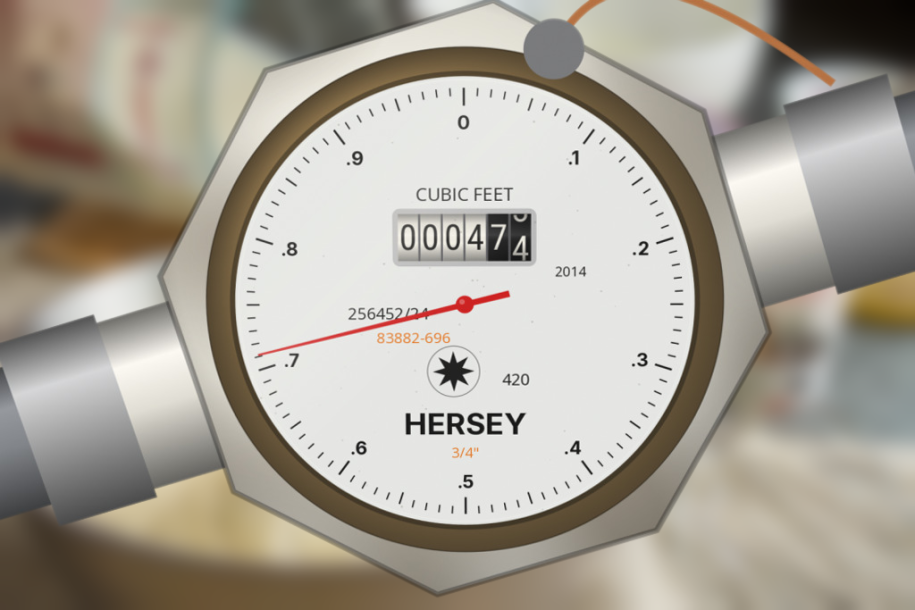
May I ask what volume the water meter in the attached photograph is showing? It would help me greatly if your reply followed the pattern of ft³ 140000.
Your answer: ft³ 473.71
